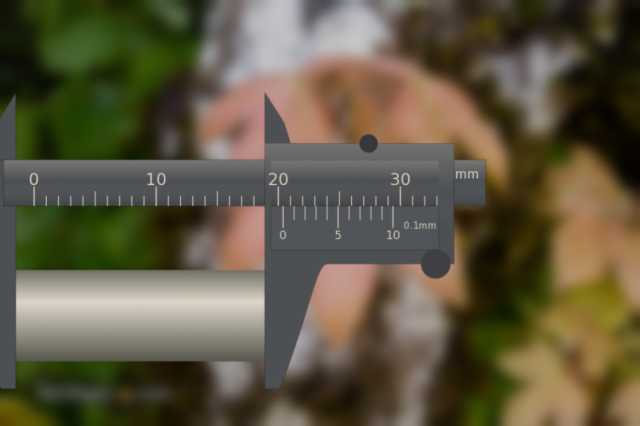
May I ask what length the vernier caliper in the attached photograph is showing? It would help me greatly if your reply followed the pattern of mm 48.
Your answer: mm 20.4
